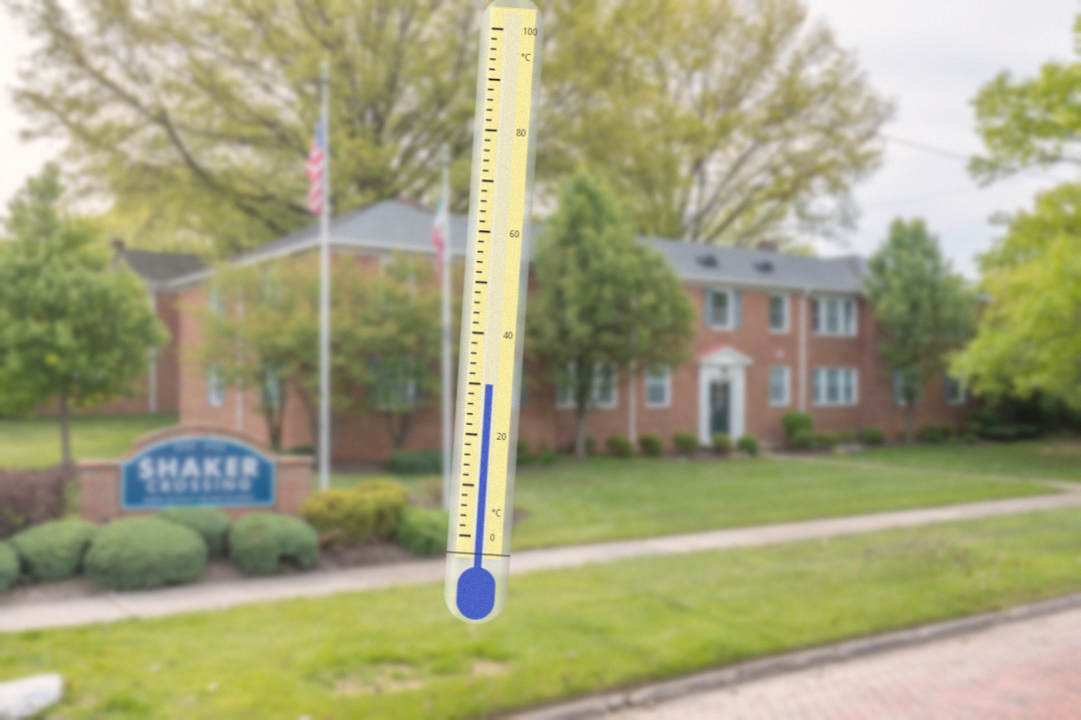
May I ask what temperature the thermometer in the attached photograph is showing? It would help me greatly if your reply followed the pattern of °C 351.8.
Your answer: °C 30
